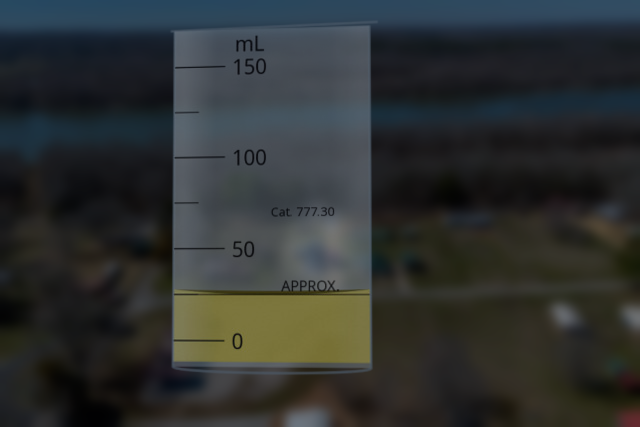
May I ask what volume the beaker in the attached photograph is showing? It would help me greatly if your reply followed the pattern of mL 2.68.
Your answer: mL 25
